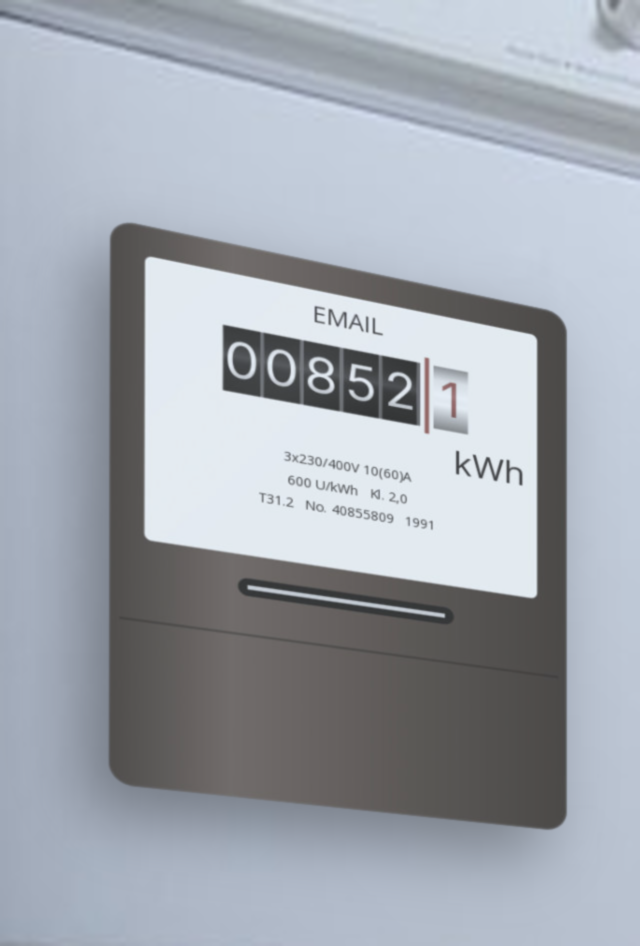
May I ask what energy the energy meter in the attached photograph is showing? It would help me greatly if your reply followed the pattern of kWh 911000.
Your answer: kWh 852.1
